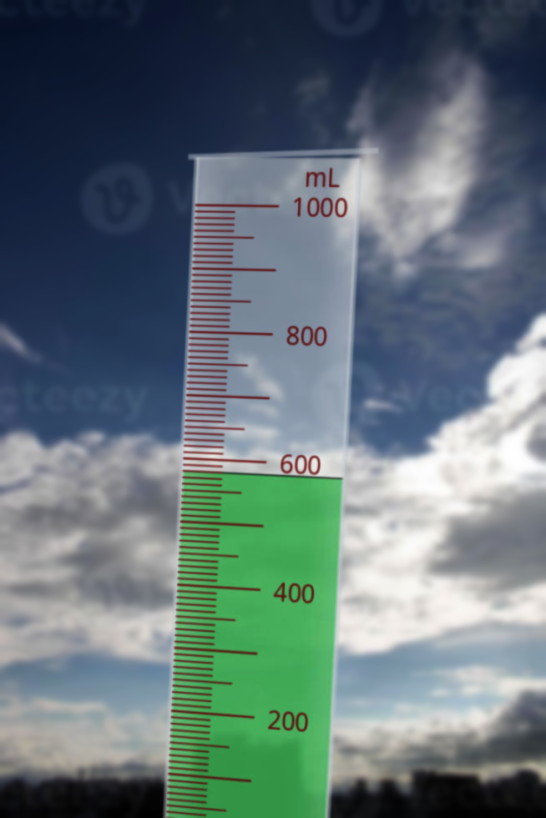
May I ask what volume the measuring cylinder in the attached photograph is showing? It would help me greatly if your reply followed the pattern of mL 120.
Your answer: mL 580
